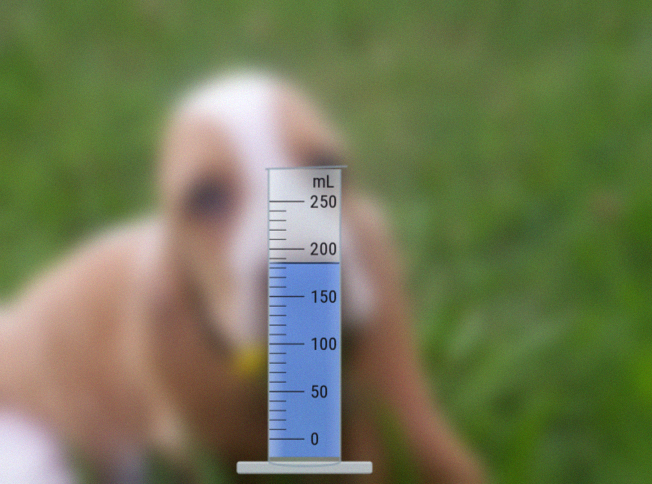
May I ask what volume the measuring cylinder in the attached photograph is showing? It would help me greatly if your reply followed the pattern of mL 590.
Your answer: mL 185
